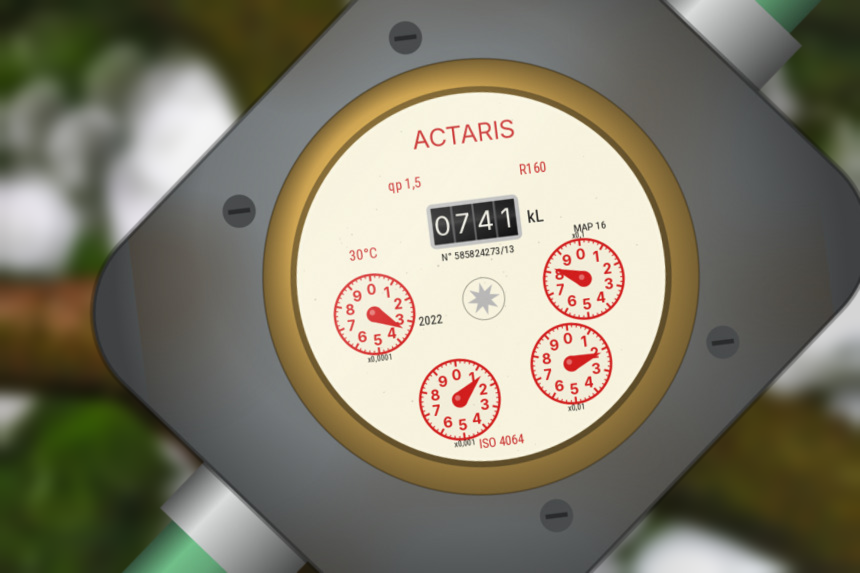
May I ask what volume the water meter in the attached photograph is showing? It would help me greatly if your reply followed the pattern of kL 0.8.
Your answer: kL 741.8213
